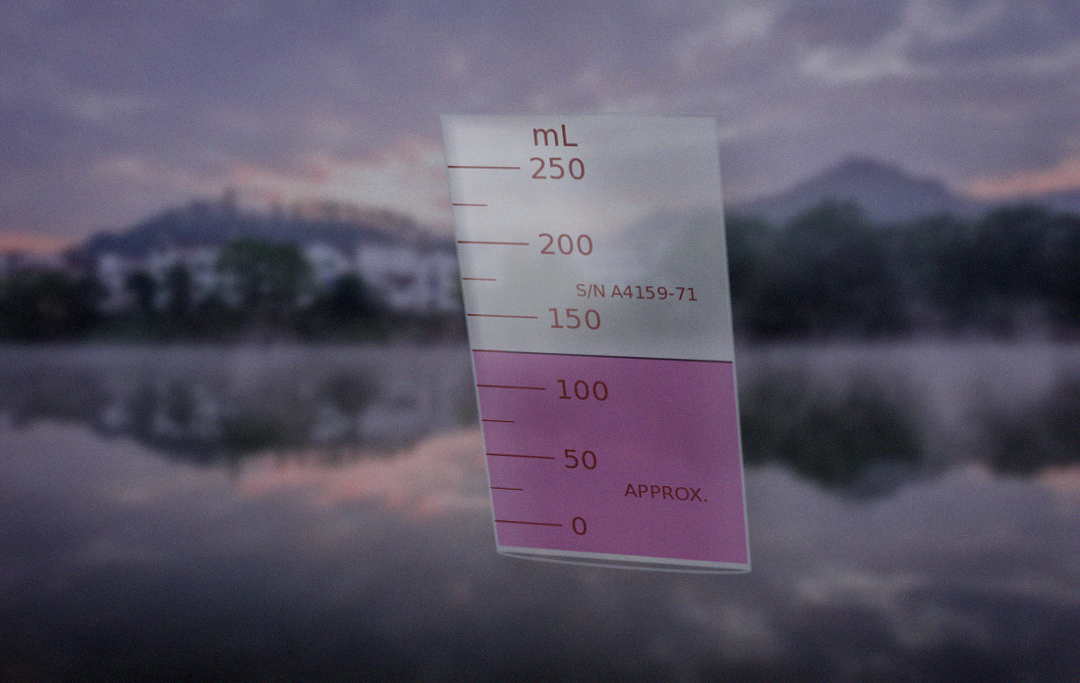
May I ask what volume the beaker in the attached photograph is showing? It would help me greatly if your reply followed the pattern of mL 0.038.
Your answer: mL 125
